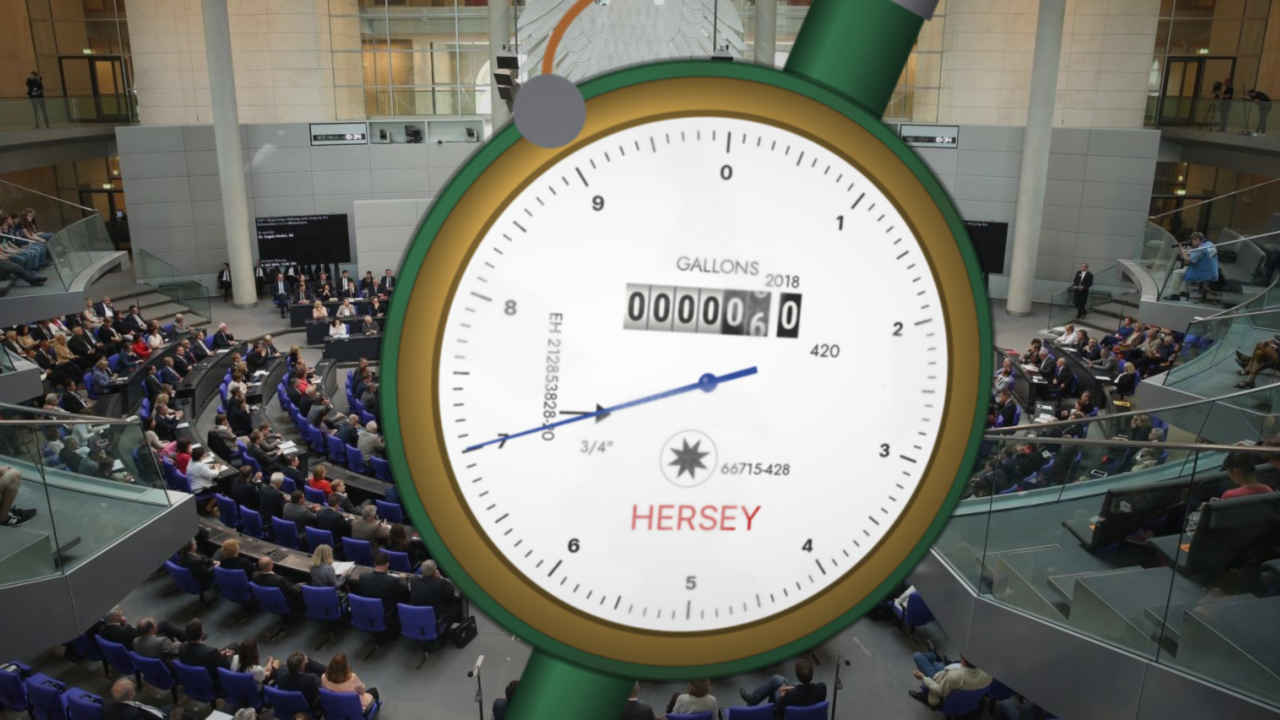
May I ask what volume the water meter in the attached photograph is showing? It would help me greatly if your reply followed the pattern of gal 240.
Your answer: gal 57.0
